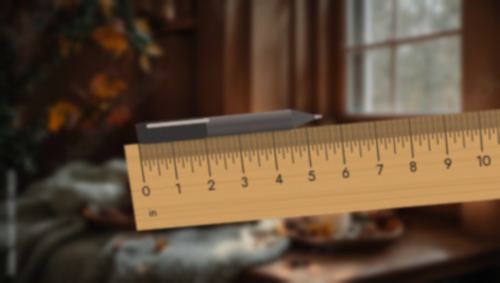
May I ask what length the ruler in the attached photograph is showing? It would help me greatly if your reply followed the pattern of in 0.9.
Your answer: in 5.5
